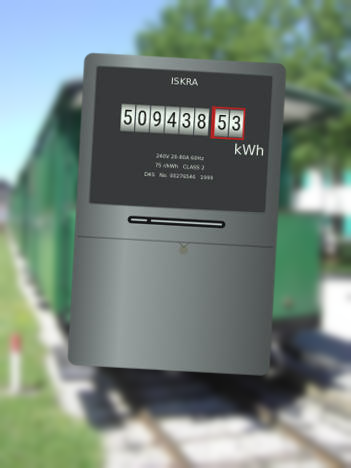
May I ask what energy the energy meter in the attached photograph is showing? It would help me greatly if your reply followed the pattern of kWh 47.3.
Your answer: kWh 509438.53
